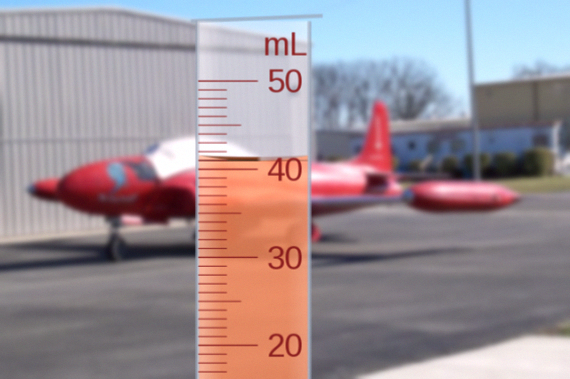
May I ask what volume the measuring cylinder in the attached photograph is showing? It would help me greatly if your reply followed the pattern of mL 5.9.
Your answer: mL 41
